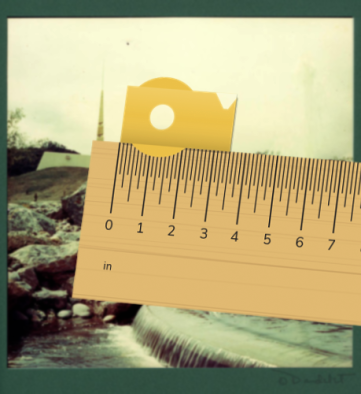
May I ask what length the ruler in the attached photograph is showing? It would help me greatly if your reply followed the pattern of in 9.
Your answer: in 3.5
